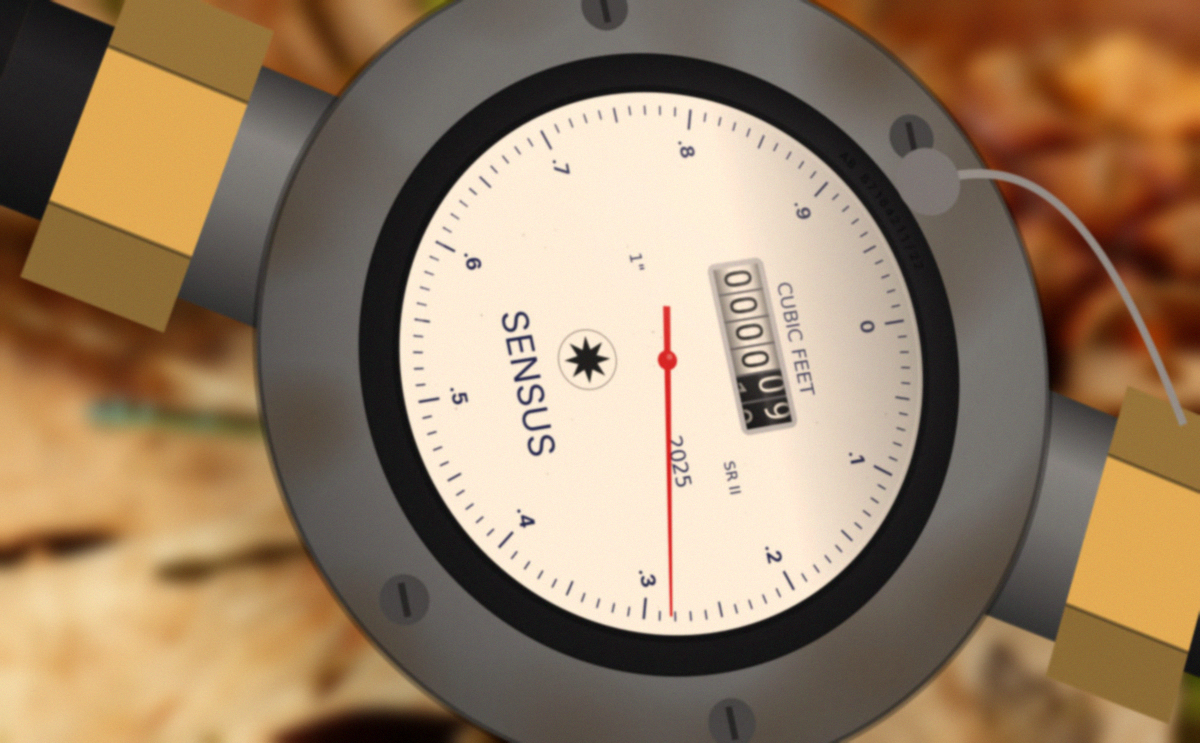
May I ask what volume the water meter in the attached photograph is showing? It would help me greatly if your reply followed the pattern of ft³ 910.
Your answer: ft³ 9.28
